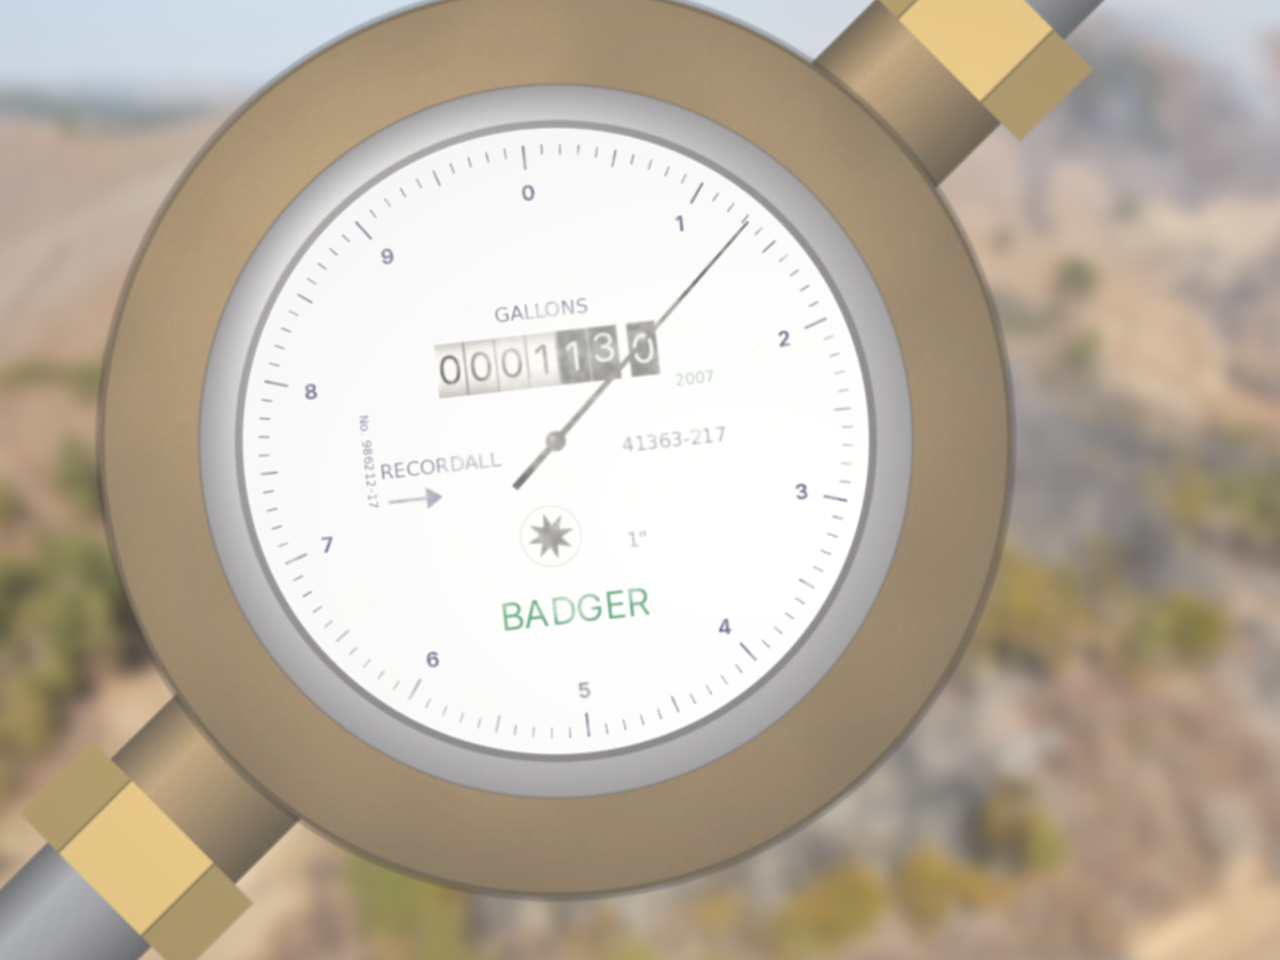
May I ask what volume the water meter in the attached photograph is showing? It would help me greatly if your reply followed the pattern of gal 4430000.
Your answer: gal 1131.3
